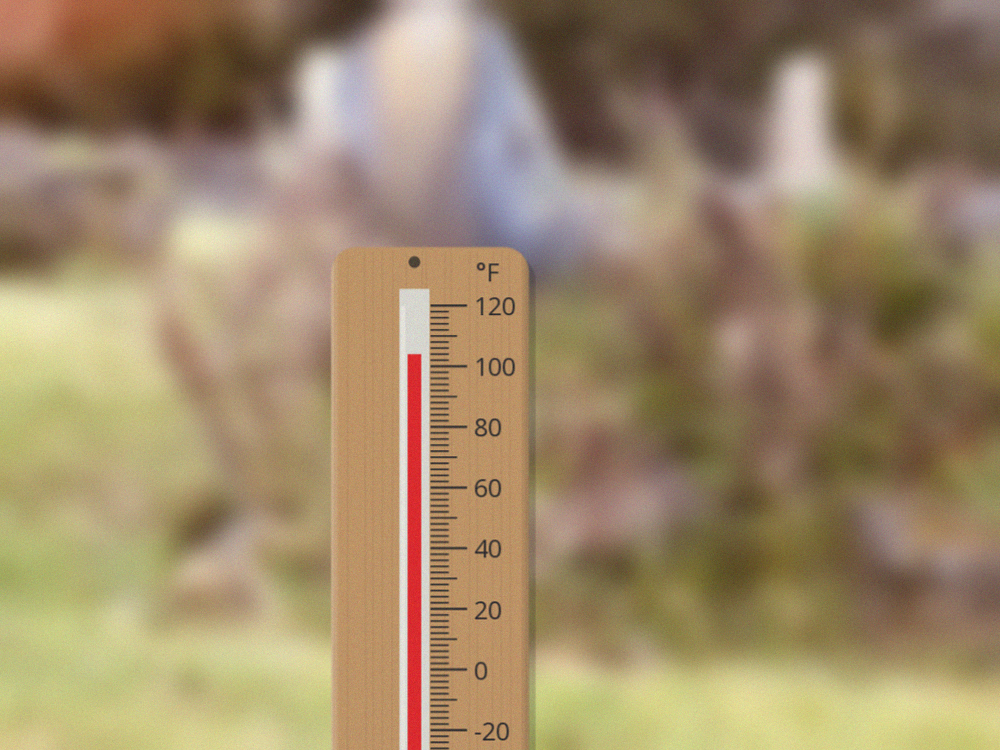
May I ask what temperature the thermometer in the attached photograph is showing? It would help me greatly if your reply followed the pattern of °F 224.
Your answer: °F 104
